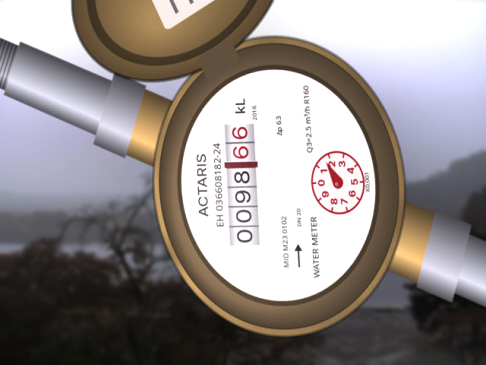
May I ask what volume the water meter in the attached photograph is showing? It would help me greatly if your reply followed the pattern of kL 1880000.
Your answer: kL 98.661
